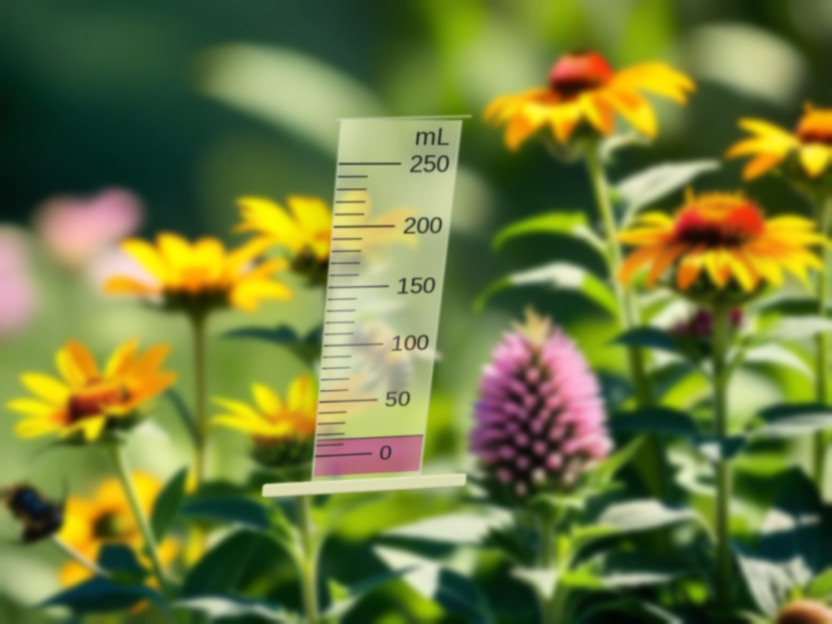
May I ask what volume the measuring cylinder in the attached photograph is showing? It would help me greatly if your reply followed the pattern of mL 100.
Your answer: mL 15
